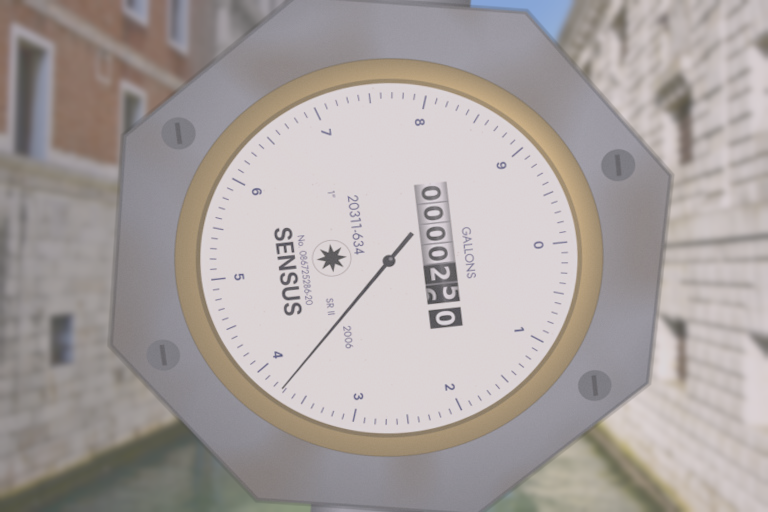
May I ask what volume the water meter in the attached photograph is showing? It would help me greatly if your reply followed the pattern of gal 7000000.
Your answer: gal 253.7
